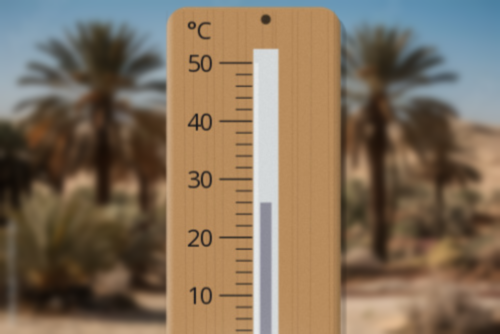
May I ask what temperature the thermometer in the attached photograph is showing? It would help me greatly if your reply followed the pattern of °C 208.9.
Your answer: °C 26
